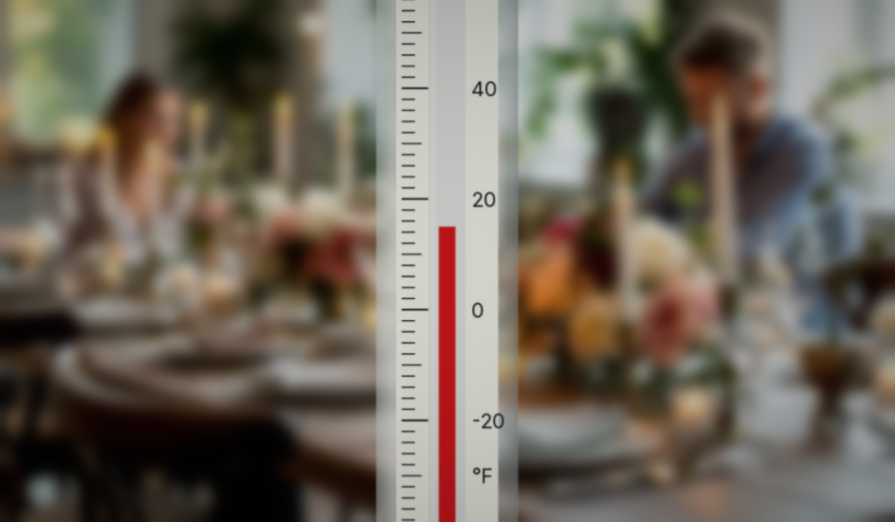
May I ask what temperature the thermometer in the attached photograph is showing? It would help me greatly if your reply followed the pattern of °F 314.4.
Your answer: °F 15
